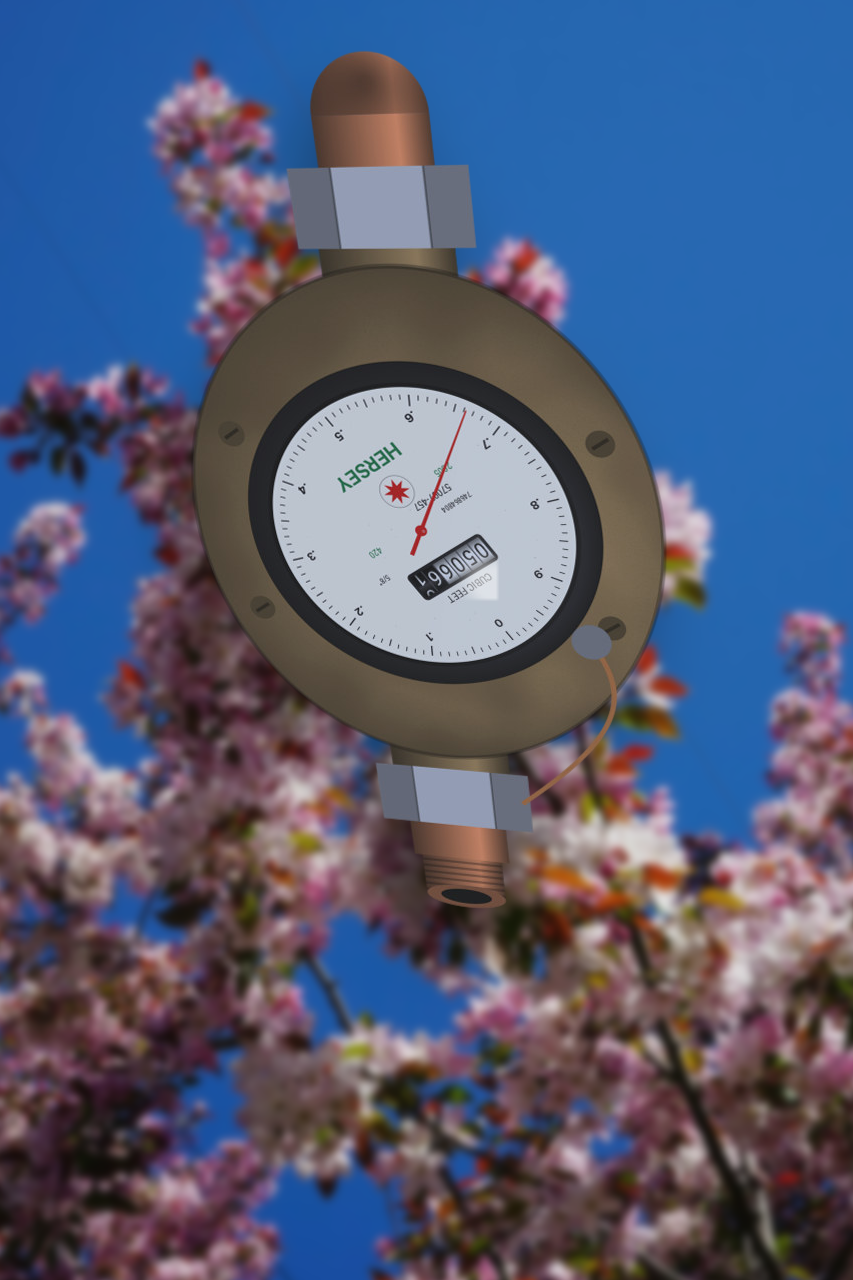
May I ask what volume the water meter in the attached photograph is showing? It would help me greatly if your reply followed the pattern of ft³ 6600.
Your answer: ft³ 50660.66
